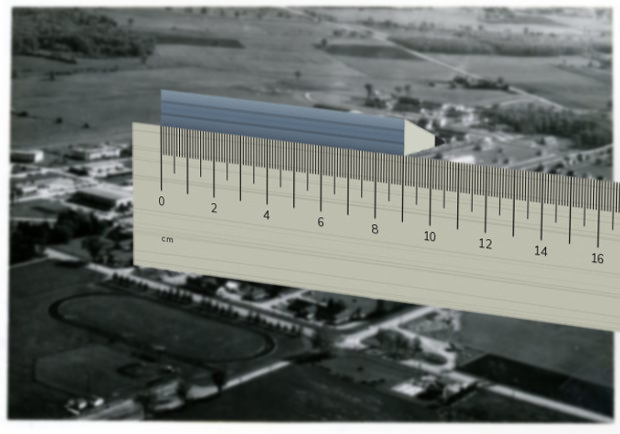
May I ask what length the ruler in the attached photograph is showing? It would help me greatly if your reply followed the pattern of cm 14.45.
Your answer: cm 10.5
